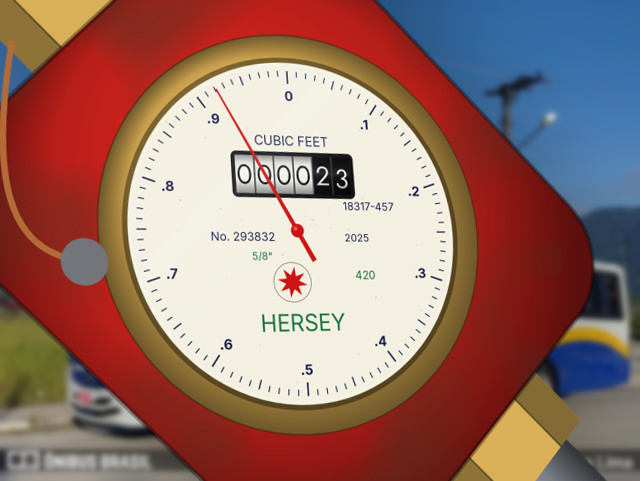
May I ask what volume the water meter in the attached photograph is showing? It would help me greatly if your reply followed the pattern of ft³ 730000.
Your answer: ft³ 22.92
